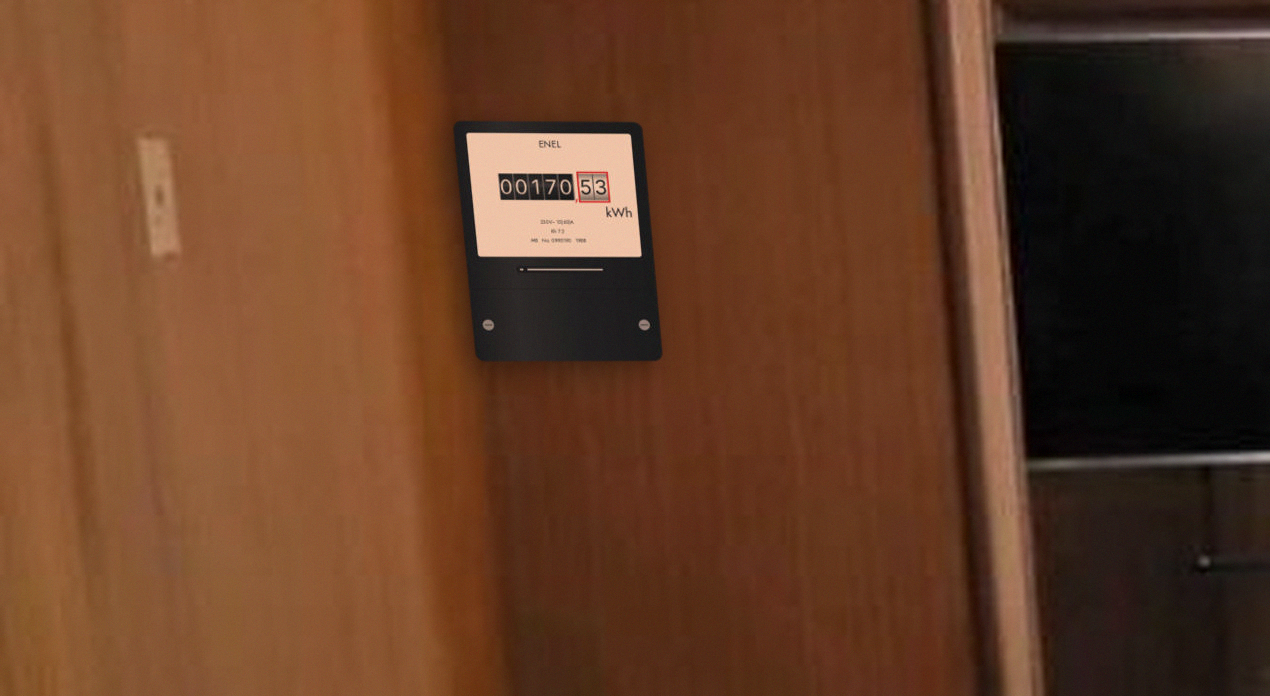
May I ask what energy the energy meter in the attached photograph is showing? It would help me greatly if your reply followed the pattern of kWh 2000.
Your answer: kWh 170.53
